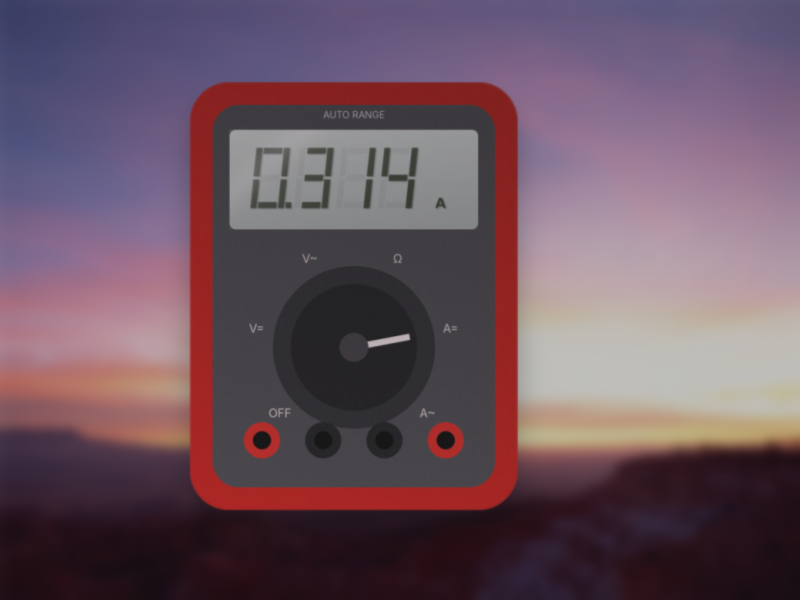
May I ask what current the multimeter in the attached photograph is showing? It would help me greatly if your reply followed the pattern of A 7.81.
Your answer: A 0.314
